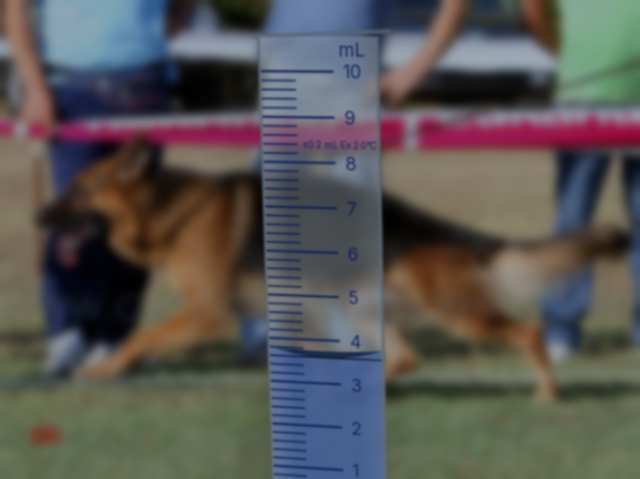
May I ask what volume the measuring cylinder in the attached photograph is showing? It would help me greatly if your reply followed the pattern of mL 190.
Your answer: mL 3.6
